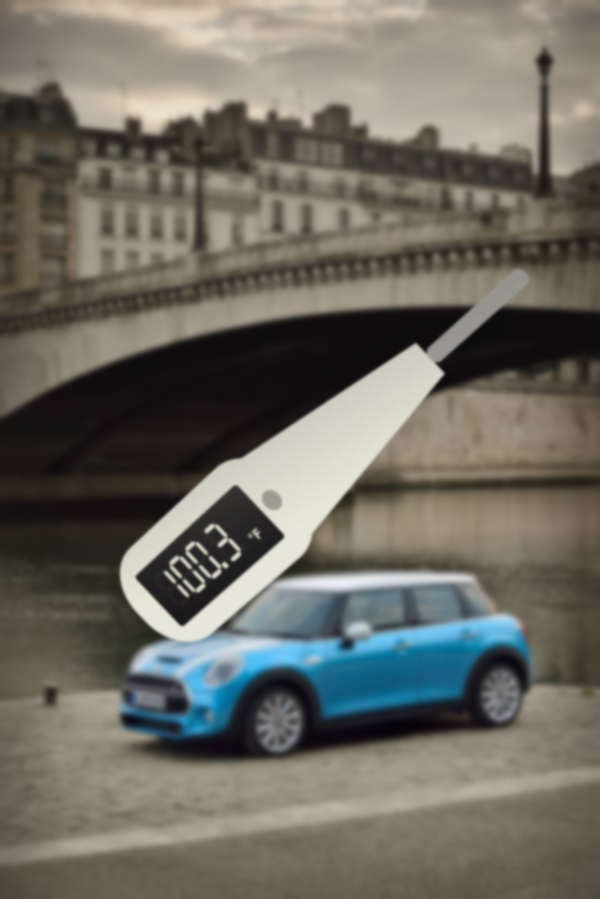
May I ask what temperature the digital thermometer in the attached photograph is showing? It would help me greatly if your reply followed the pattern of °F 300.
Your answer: °F 100.3
